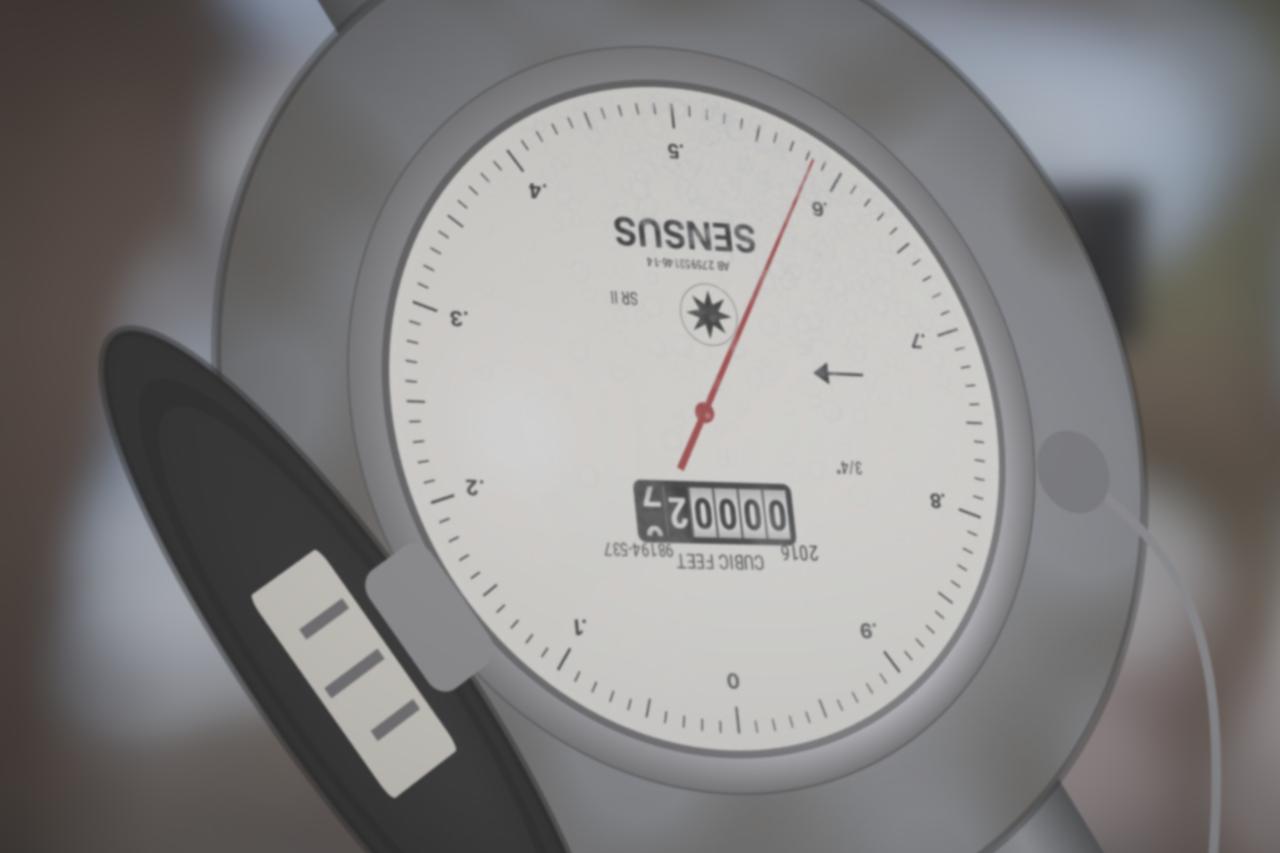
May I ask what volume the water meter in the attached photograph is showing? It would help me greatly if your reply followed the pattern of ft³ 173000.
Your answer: ft³ 26.58
